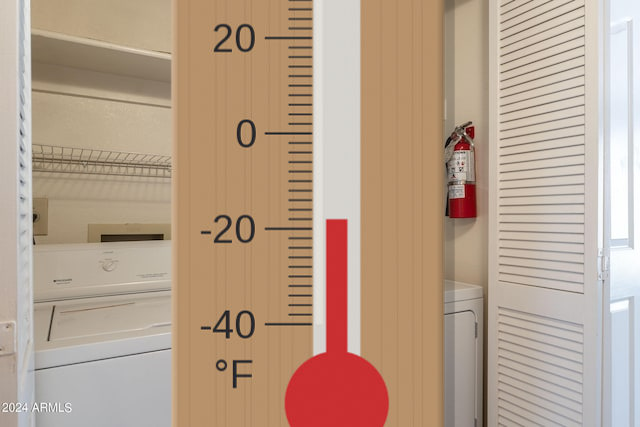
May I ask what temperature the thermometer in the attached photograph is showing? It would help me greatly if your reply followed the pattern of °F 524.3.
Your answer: °F -18
